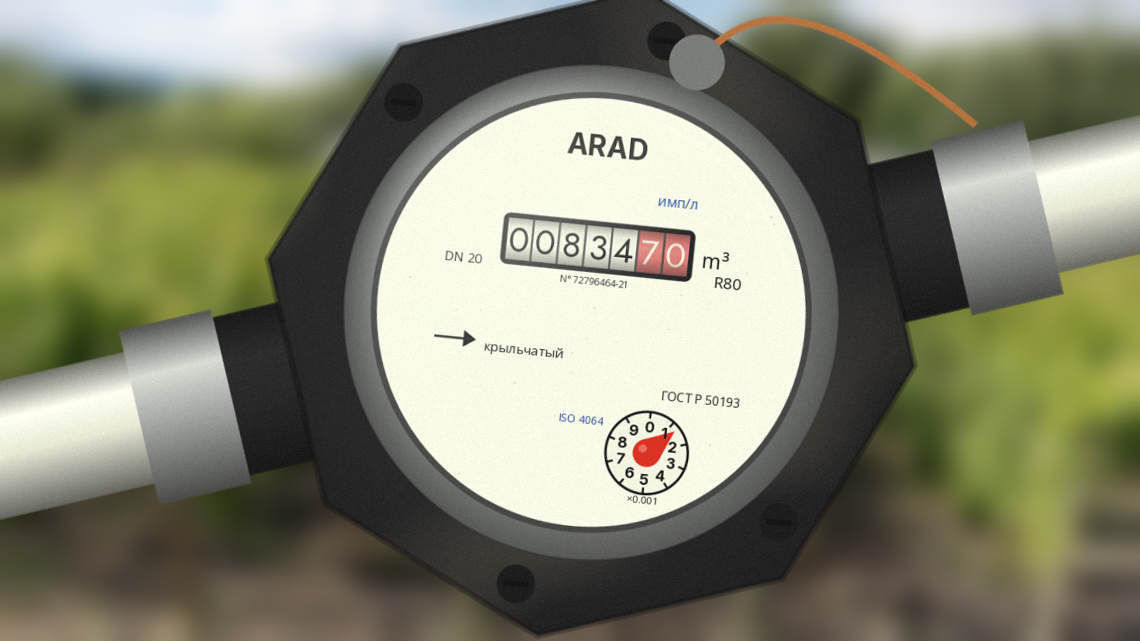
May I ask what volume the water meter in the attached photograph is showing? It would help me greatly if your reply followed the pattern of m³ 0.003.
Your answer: m³ 834.701
